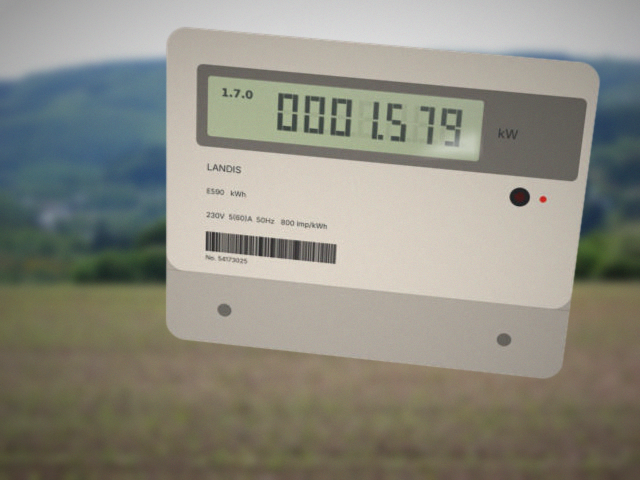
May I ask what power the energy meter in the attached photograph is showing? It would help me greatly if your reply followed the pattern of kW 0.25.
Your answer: kW 1.579
